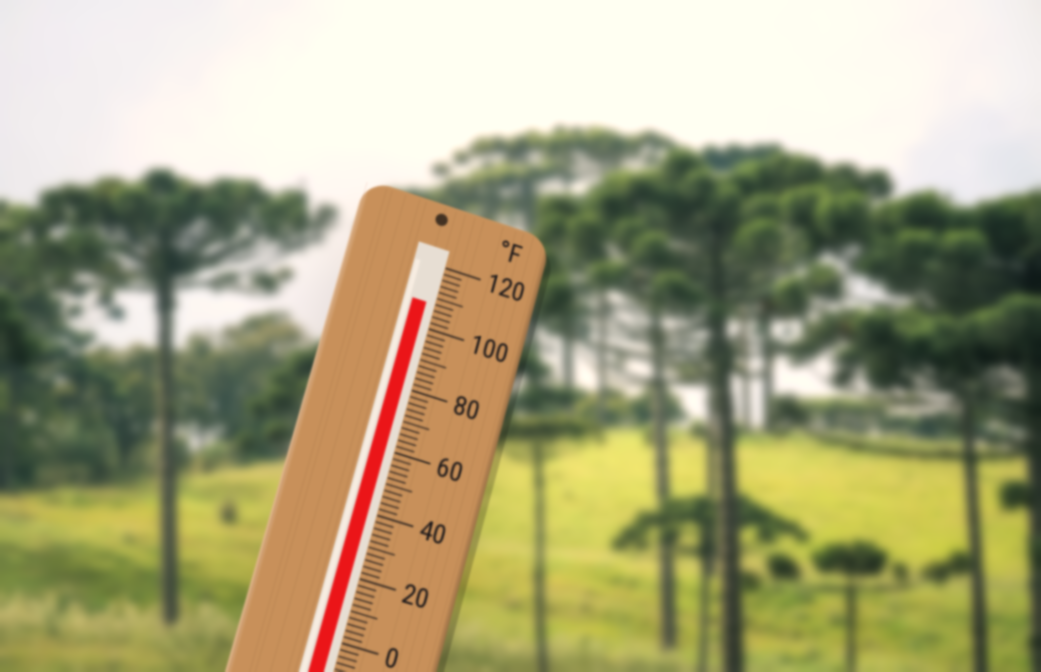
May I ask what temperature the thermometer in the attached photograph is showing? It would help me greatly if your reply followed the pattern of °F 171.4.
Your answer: °F 108
